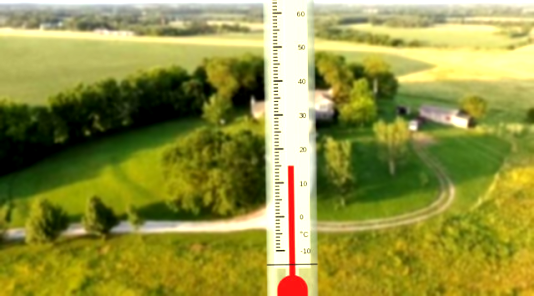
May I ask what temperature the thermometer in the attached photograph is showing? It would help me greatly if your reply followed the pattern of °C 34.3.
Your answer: °C 15
